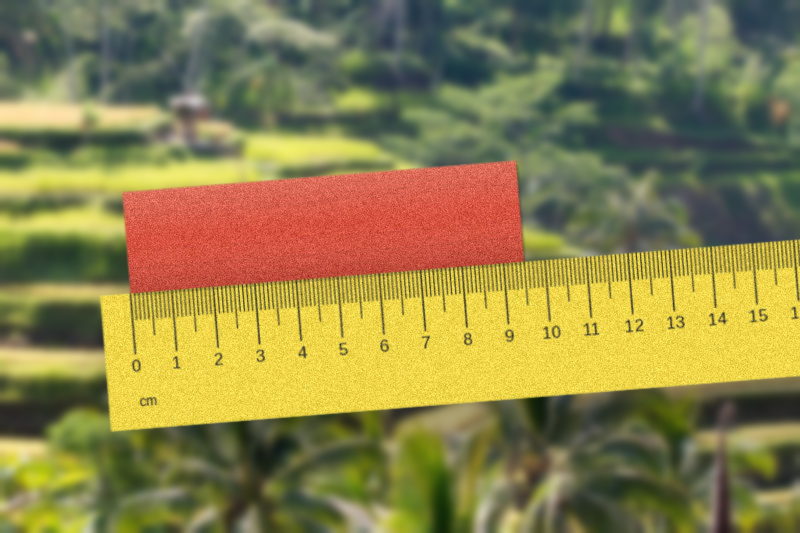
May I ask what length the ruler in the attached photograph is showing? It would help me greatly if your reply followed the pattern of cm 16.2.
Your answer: cm 9.5
